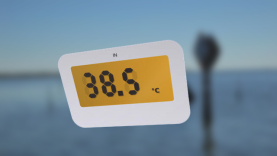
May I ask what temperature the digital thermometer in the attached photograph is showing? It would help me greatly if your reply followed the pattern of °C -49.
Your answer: °C 38.5
